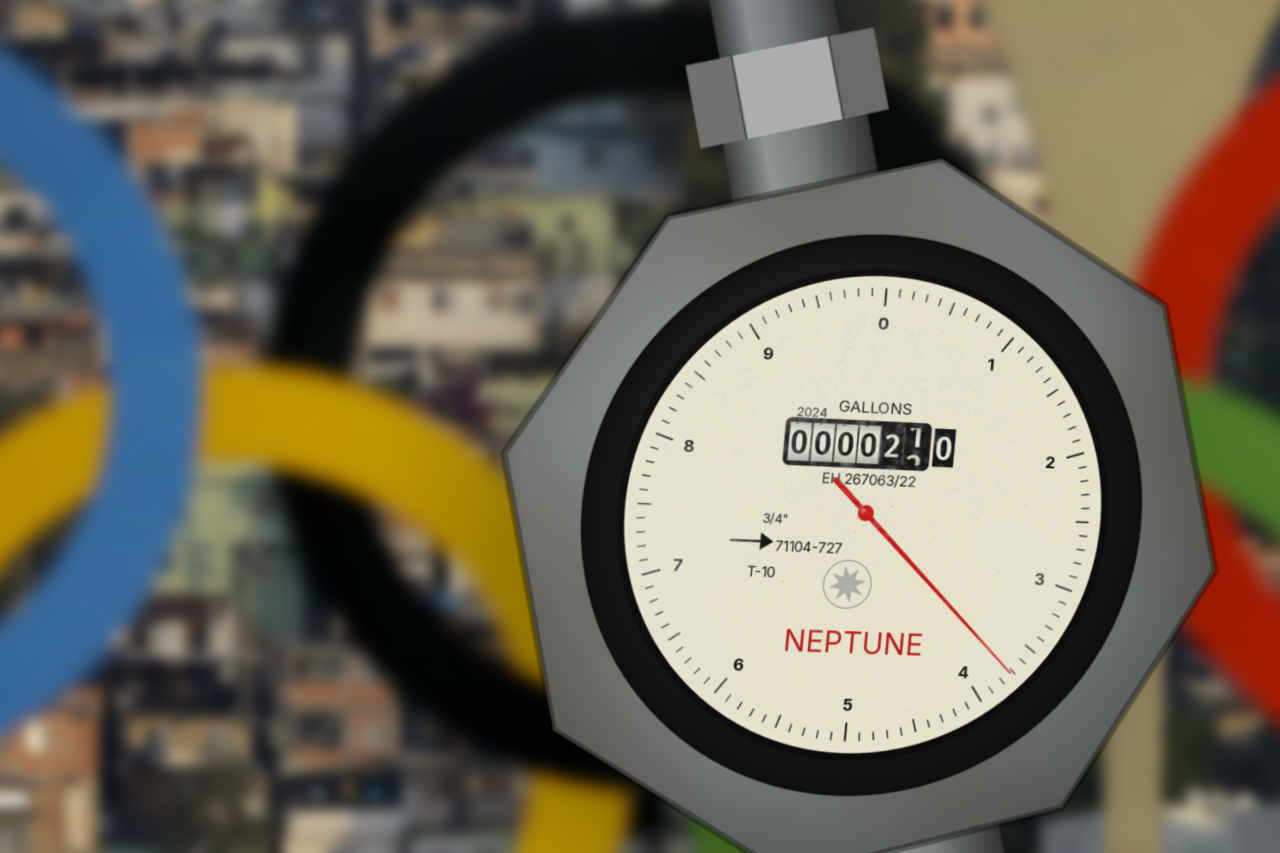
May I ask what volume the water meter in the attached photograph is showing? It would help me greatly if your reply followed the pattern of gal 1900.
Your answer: gal 213.7
